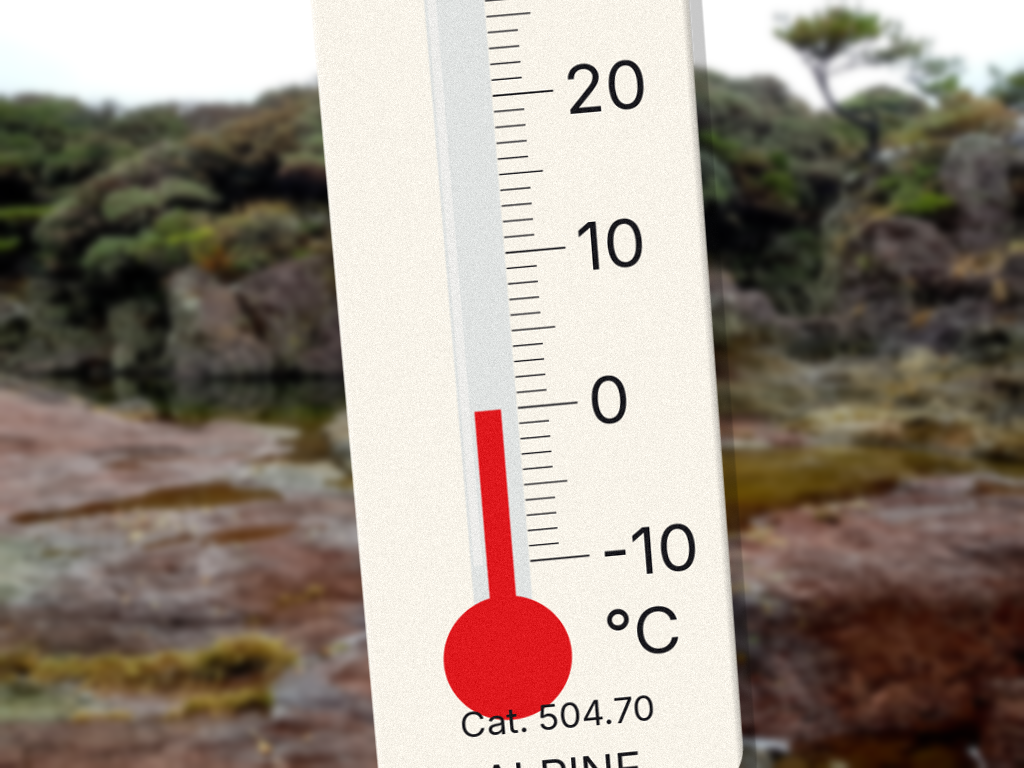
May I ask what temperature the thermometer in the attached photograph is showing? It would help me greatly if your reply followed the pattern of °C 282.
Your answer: °C 0
